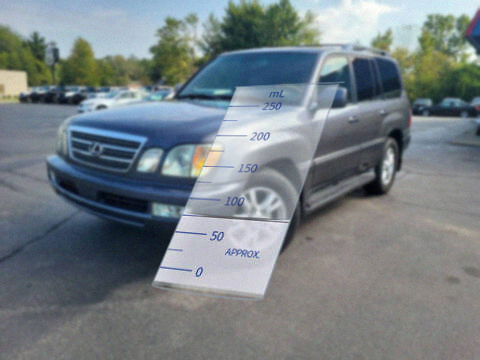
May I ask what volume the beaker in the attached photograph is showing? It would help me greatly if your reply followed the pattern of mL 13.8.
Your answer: mL 75
